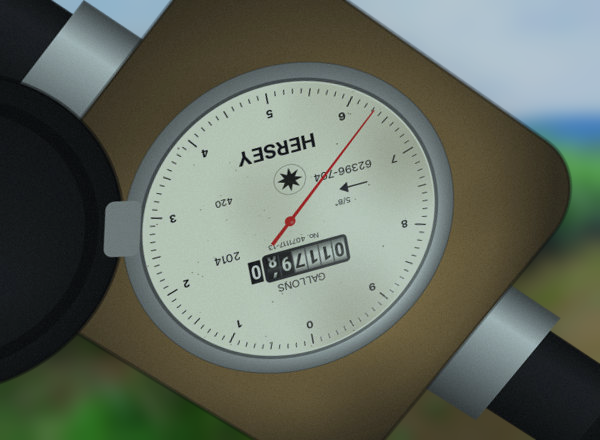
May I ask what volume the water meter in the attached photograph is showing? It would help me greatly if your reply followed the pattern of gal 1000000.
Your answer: gal 117976.3
